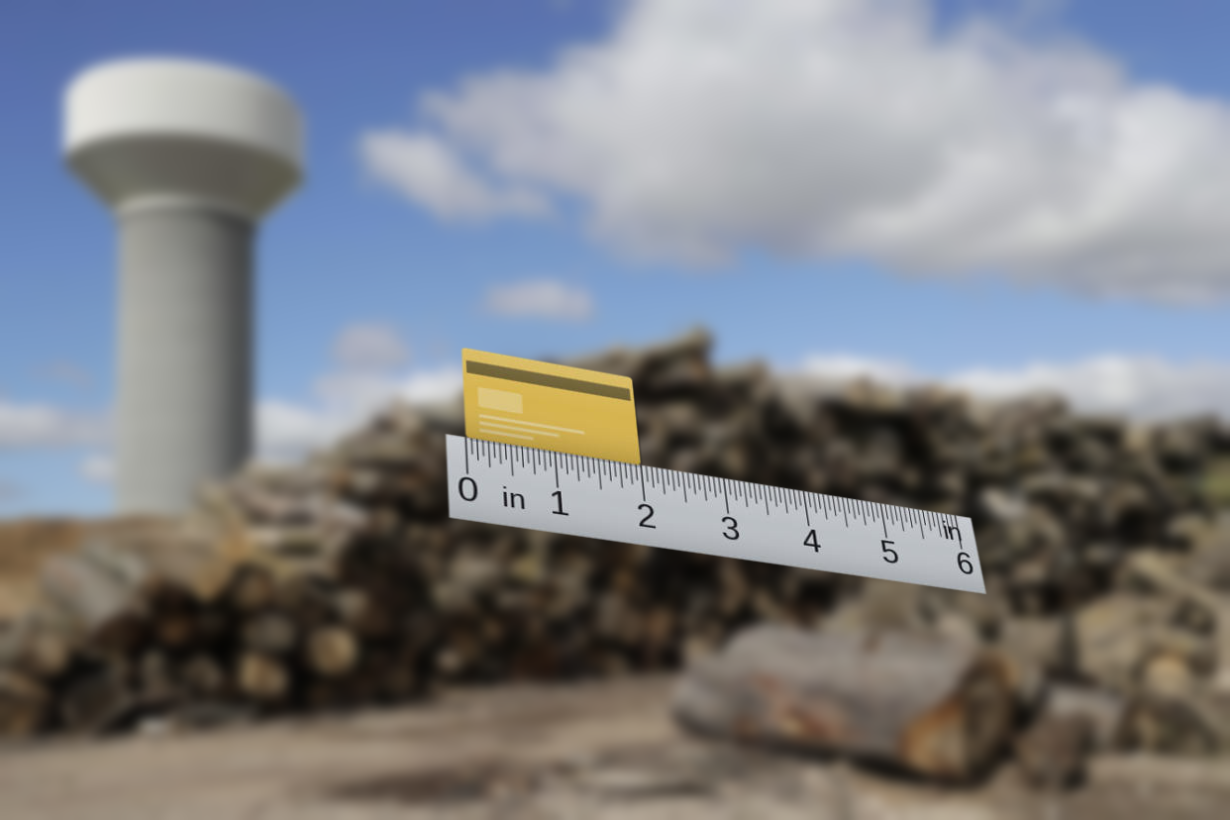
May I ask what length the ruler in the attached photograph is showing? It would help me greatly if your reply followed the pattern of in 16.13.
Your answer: in 2
